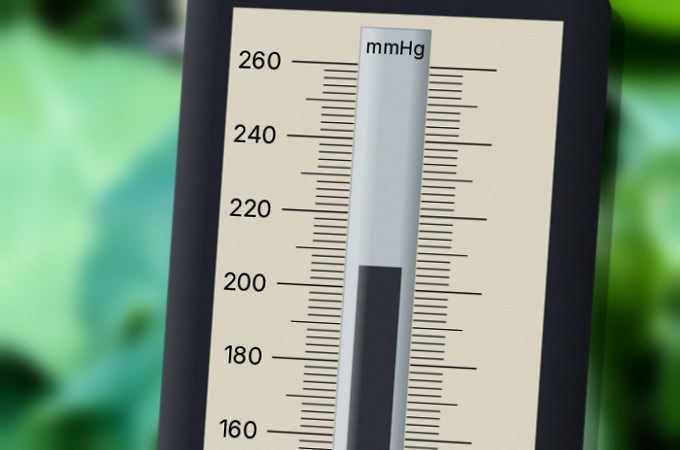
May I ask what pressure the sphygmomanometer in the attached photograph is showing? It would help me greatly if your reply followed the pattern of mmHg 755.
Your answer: mmHg 206
